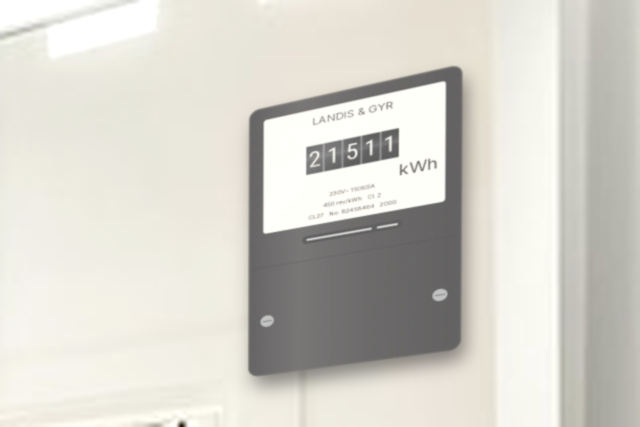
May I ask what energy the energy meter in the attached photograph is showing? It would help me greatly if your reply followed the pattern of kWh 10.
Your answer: kWh 21511
